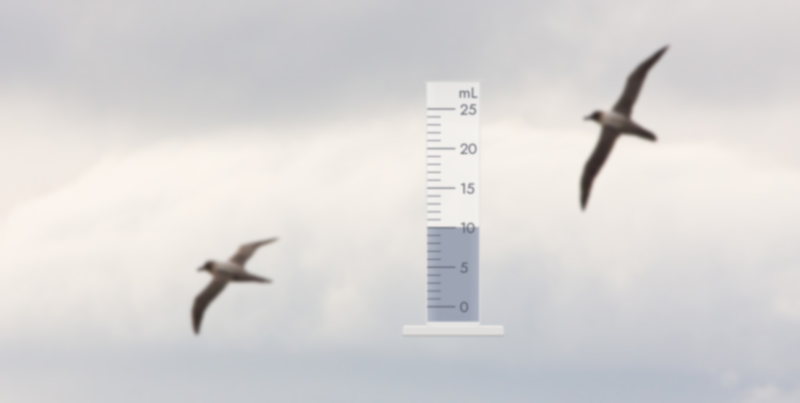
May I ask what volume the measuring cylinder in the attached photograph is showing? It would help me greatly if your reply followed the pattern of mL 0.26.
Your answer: mL 10
